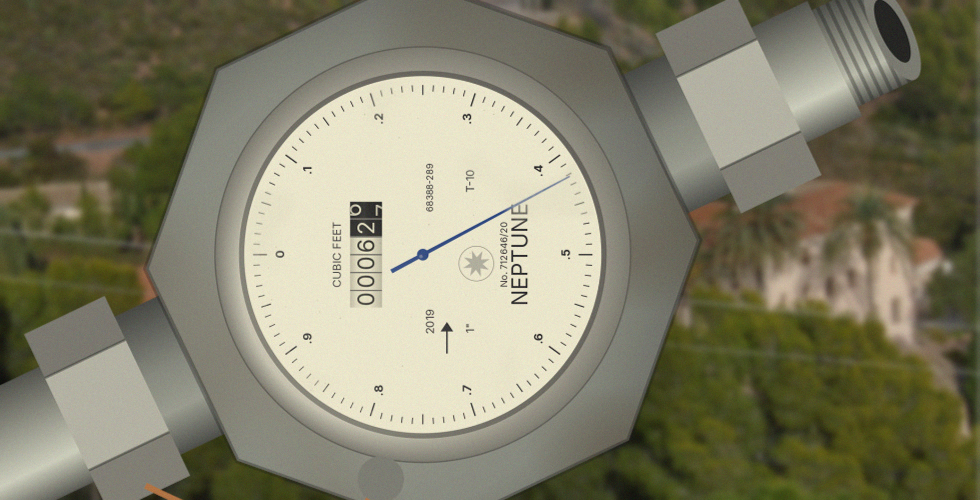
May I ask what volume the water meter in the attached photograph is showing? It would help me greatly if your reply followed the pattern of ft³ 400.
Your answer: ft³ 626.42
